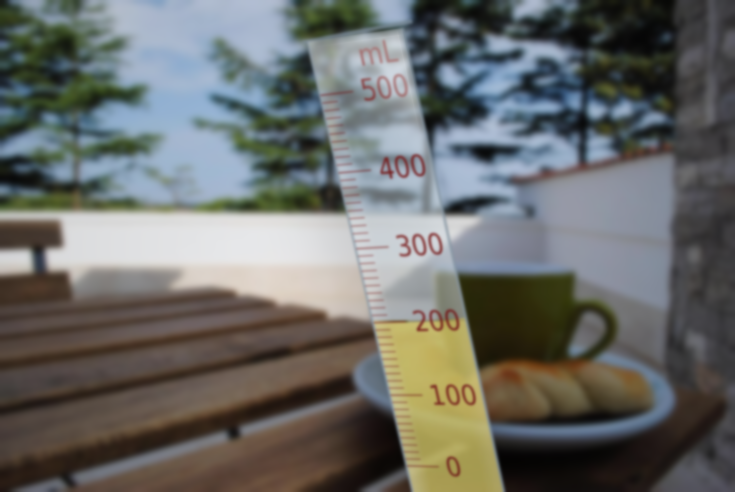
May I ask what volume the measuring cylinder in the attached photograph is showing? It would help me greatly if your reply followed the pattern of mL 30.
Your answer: mL 200
